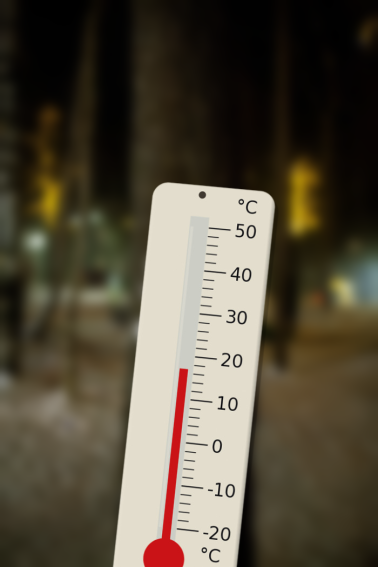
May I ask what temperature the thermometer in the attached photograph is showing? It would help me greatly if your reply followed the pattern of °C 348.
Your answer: °C 17
